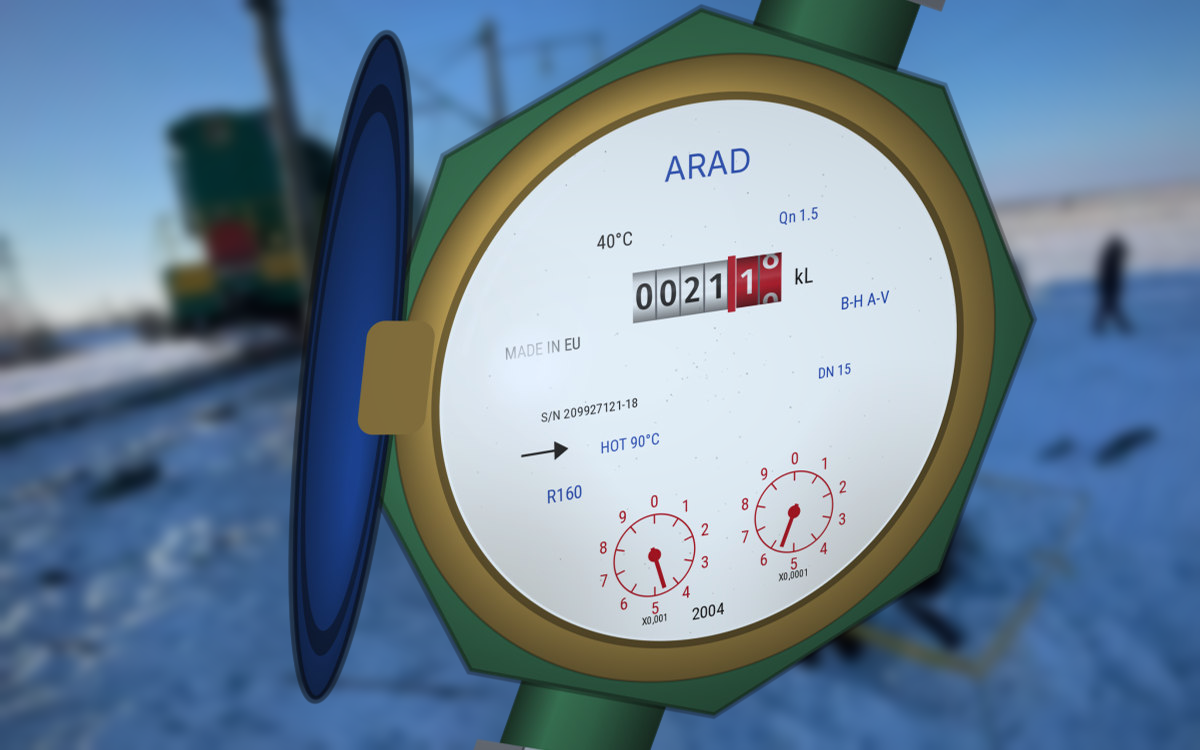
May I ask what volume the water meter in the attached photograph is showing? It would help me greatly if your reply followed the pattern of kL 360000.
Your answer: kL 21.1845
